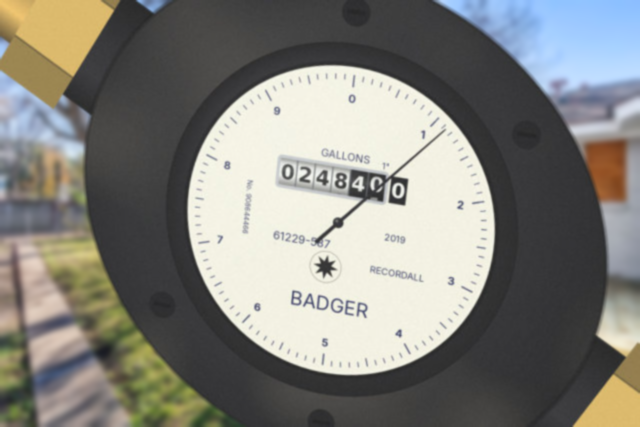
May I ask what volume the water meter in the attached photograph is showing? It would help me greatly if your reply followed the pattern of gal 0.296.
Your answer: gal 248401.1
